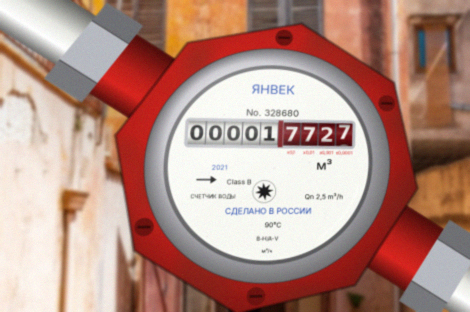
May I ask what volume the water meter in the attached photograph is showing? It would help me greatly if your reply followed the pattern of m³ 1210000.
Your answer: m³ 1.7727
